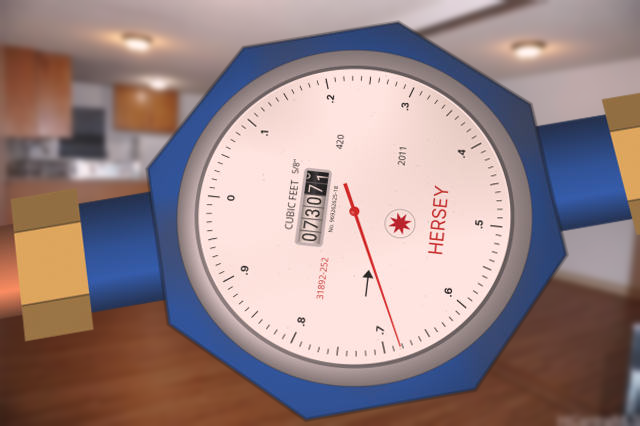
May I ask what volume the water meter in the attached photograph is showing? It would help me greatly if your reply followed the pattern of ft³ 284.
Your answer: ft³ 73070.68
